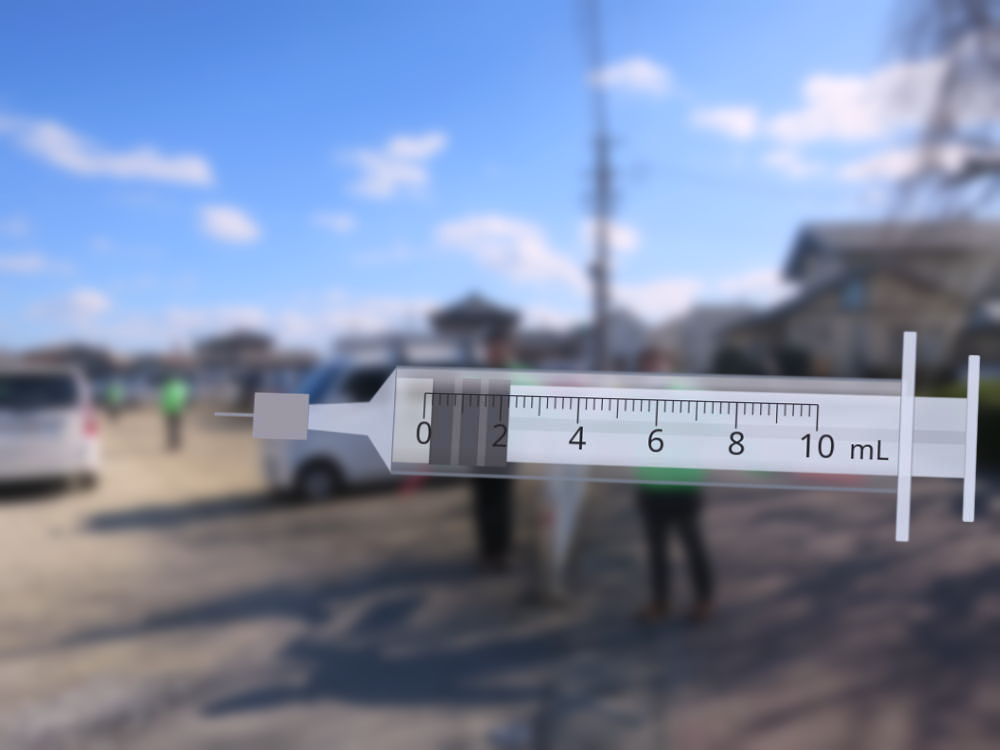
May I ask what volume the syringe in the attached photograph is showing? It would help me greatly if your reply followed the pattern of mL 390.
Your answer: mL 0.2
